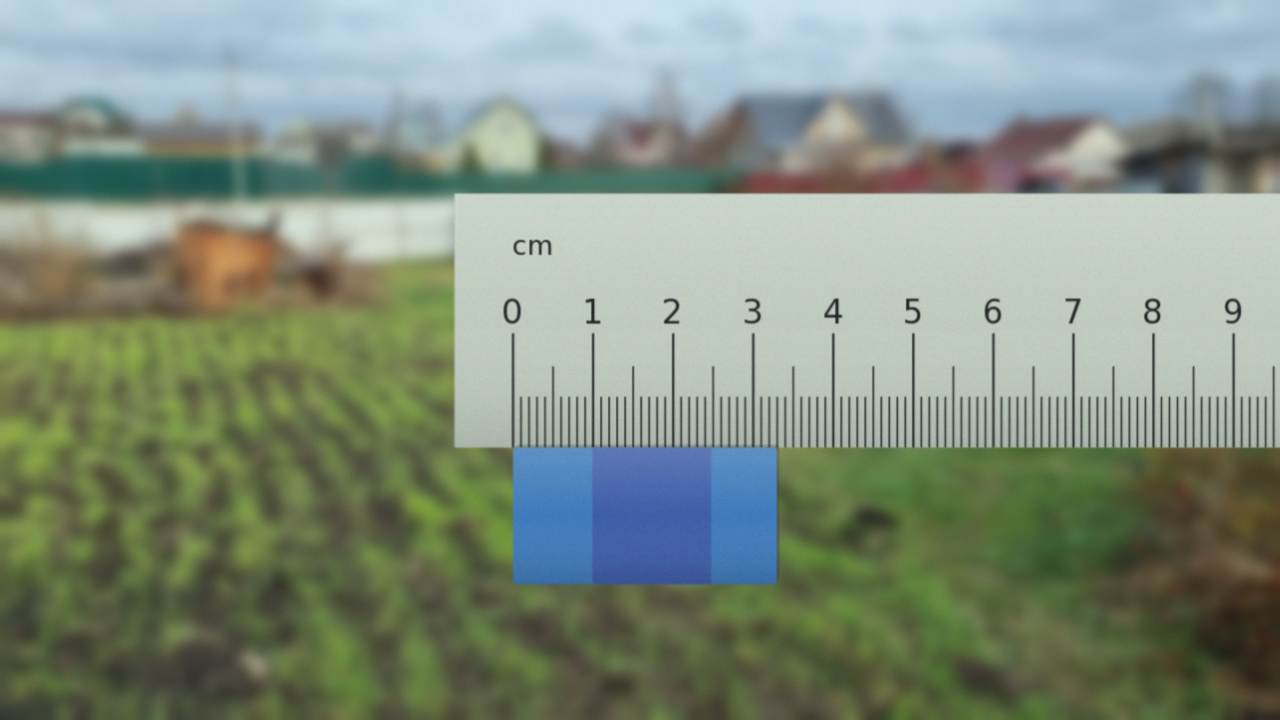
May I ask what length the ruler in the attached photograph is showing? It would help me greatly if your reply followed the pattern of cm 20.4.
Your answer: cm 3.3
